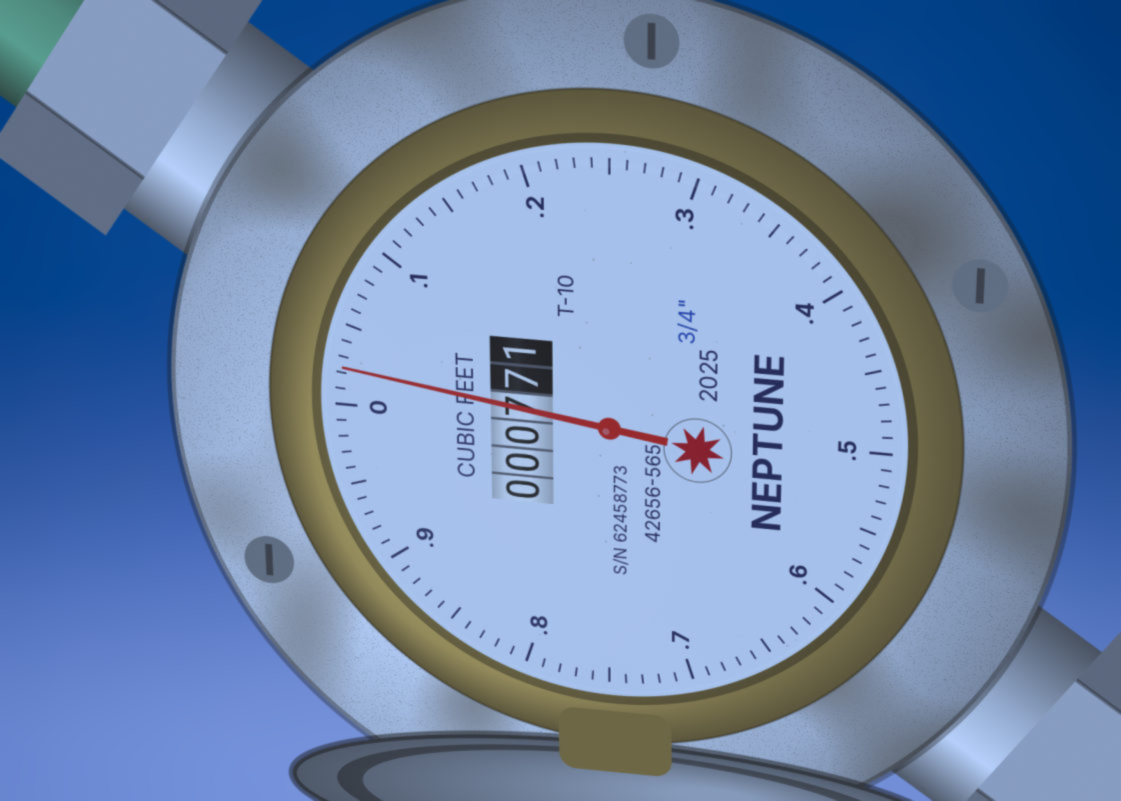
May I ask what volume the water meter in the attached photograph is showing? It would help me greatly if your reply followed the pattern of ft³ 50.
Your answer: ft³ 771.02
